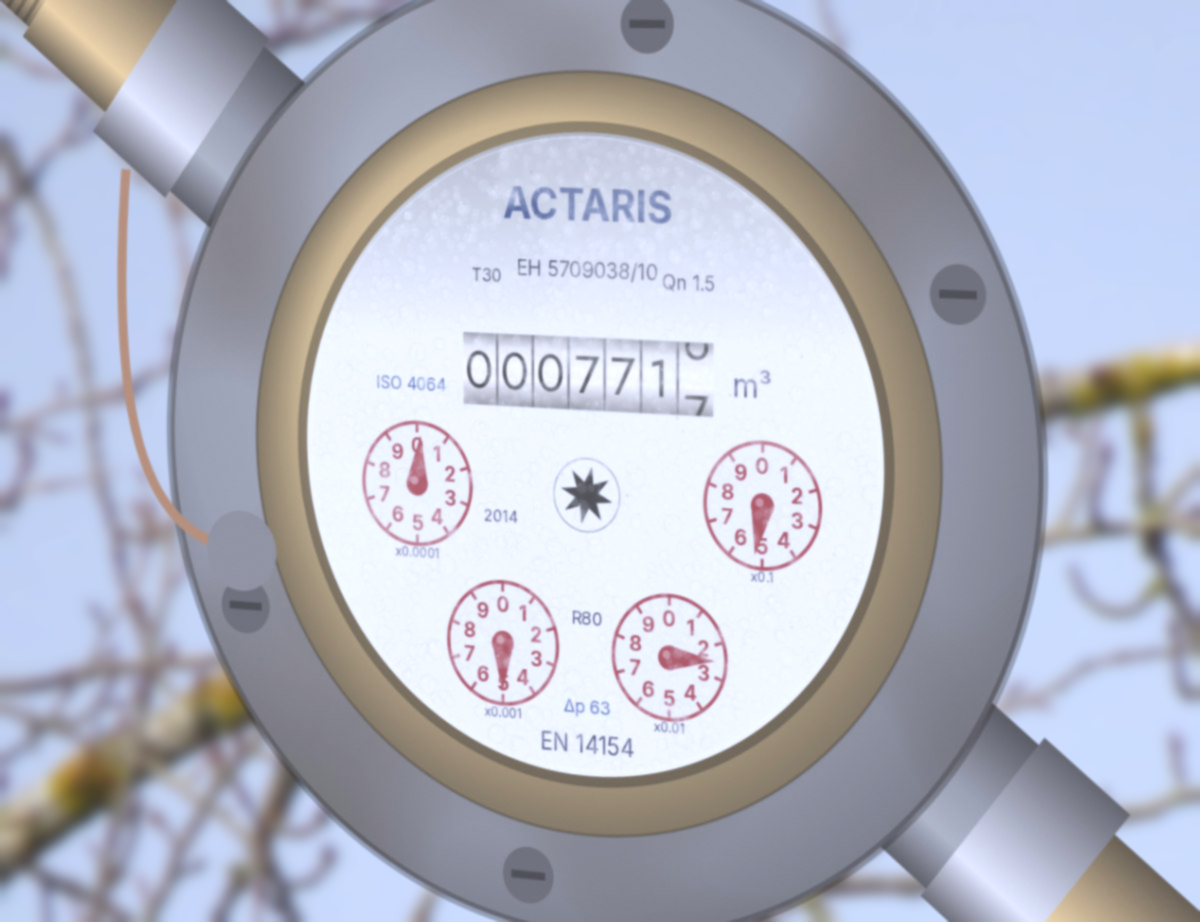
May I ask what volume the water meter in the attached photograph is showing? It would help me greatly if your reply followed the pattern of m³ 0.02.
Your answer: m³ 7716.5250
